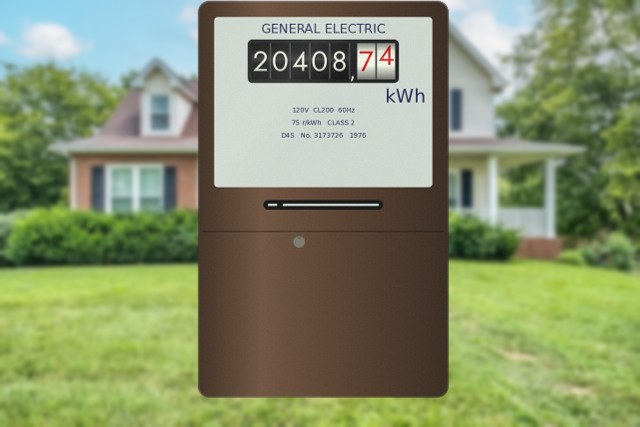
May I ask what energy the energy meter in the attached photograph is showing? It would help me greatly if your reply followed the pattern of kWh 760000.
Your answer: kWh 20408.74
